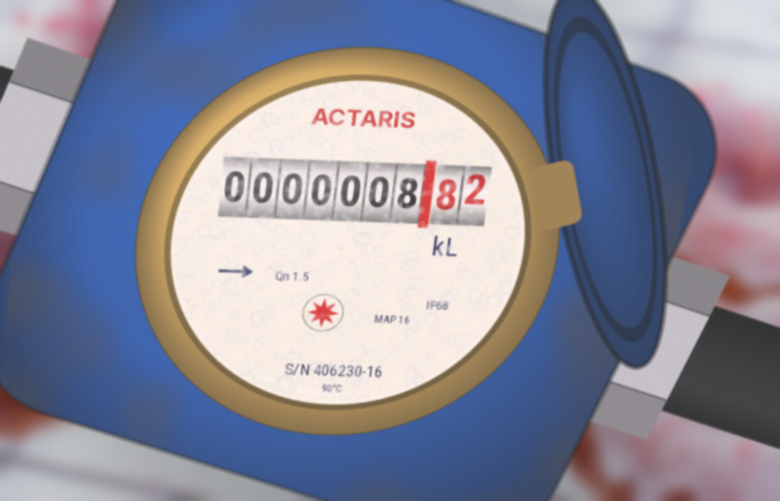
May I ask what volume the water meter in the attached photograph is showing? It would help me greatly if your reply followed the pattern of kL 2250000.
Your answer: kL 8.82
